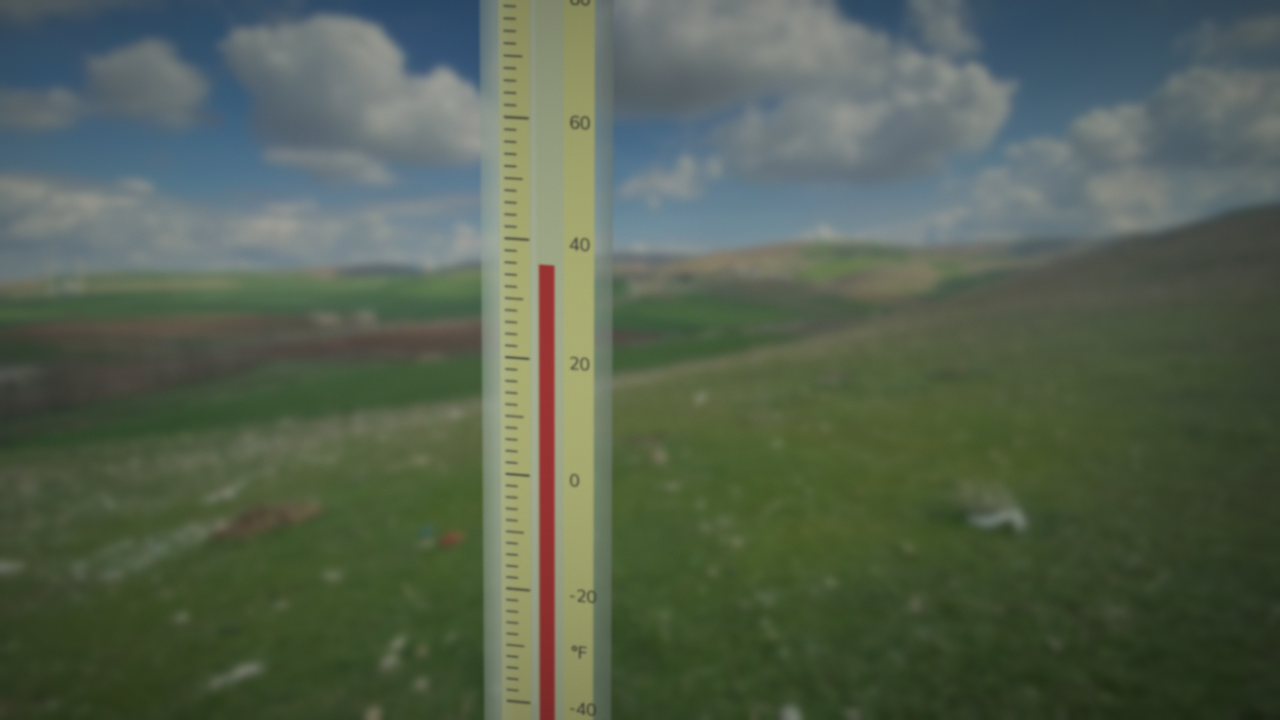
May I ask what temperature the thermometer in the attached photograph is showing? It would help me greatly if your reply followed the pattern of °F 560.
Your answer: °F 36
